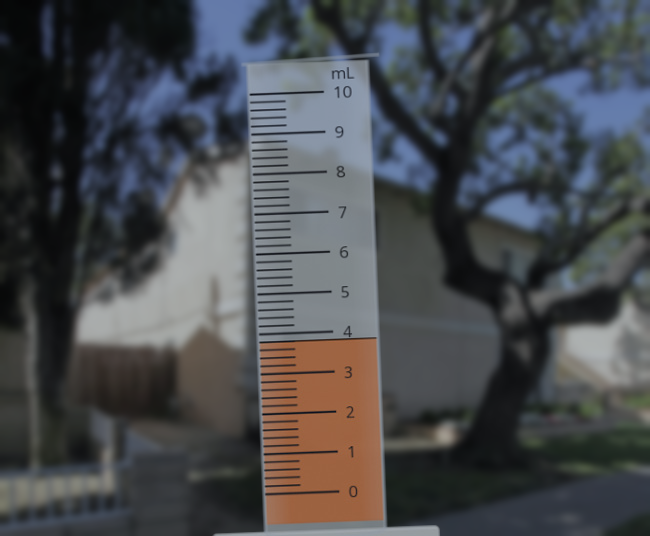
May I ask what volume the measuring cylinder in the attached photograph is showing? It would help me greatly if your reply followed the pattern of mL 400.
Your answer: mL 3.8
